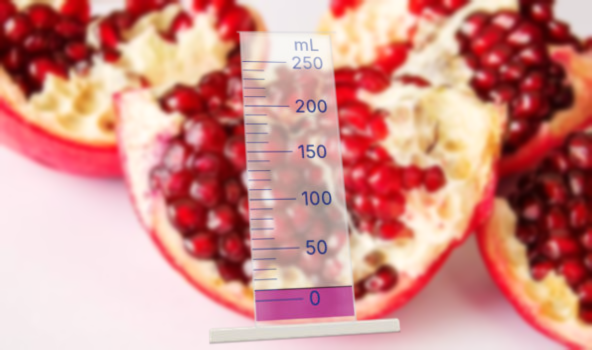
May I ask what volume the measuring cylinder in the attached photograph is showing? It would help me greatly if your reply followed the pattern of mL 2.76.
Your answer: mL 10
